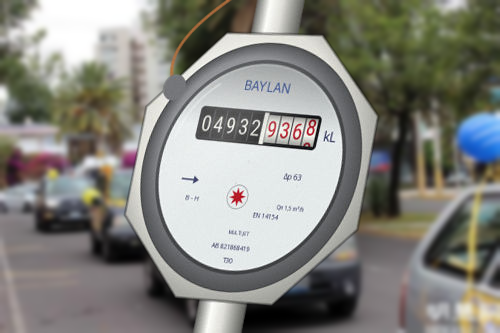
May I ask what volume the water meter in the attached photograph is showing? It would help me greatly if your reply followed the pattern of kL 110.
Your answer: kL 4932.9368
